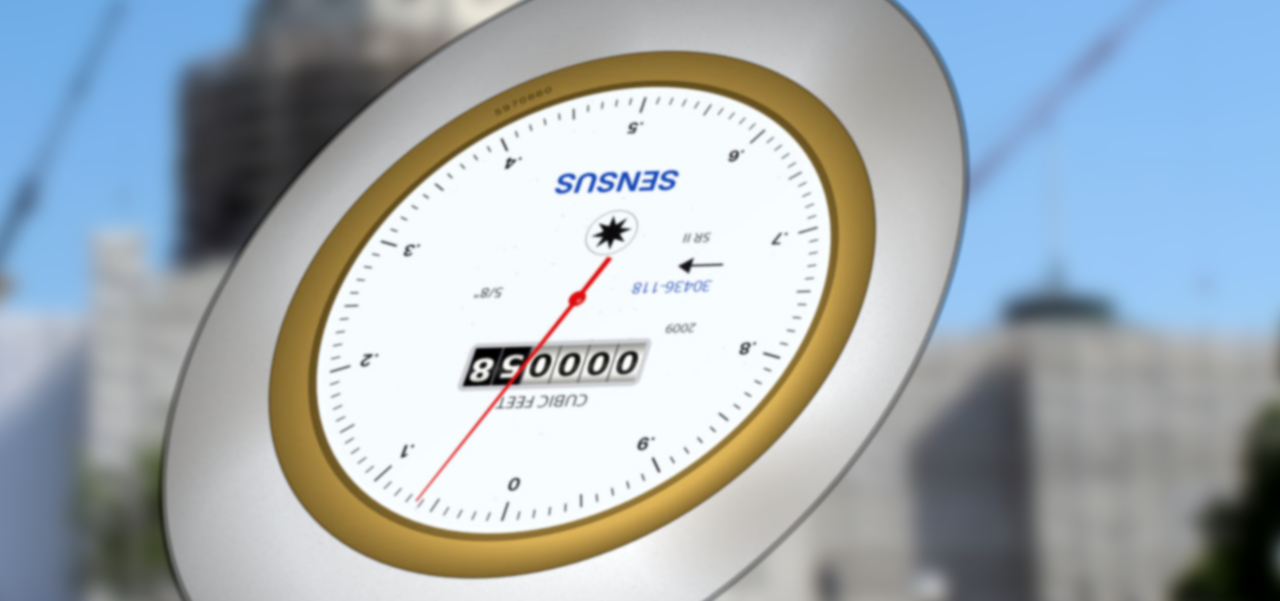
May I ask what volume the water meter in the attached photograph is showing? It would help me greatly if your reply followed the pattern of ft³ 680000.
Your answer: ft³ 58.06
